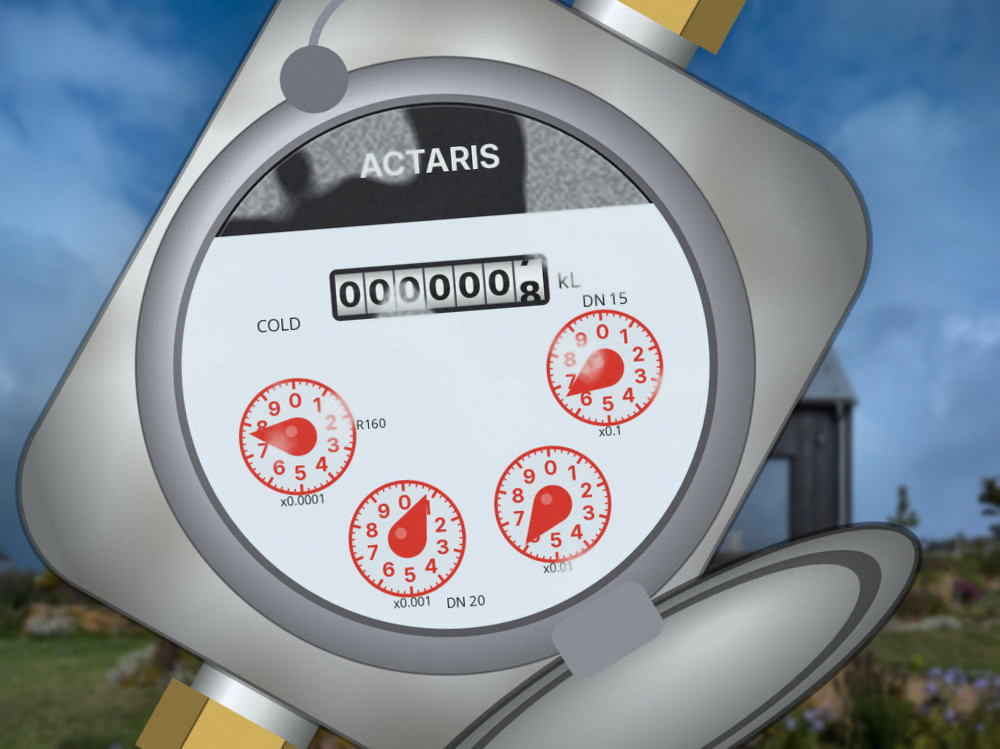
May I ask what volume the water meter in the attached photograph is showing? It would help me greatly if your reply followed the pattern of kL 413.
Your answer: kL 7.6607
